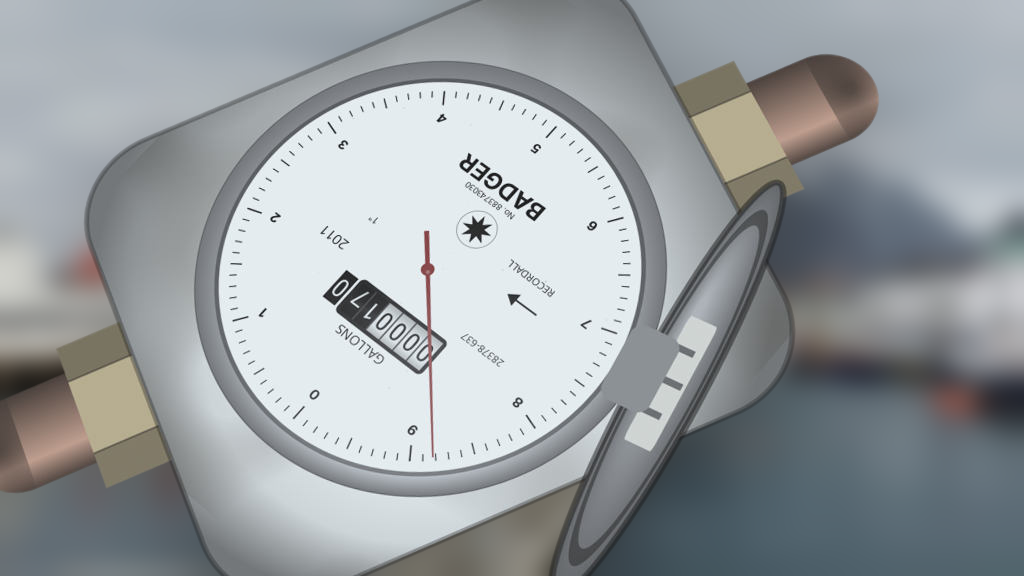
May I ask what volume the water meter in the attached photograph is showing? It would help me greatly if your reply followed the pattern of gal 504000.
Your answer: gal 168.8
